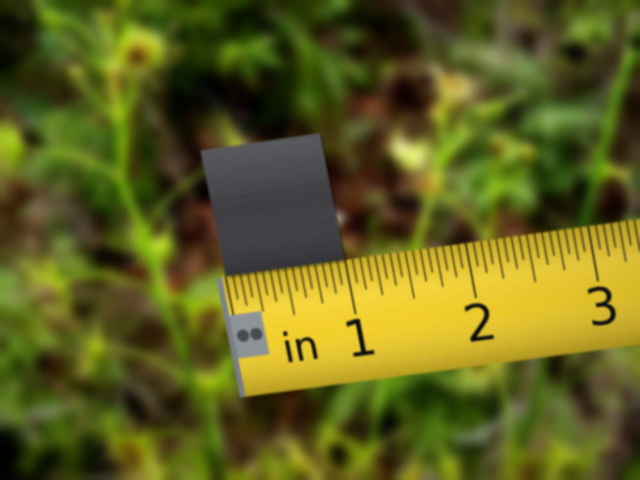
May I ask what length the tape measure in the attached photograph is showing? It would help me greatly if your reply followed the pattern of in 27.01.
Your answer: in 1
